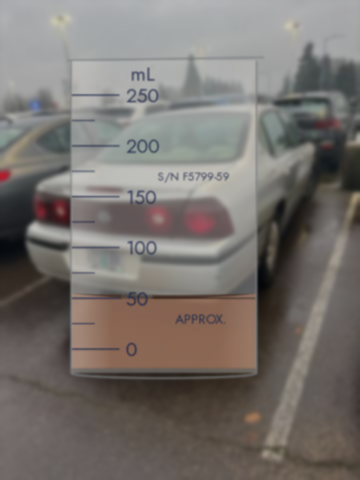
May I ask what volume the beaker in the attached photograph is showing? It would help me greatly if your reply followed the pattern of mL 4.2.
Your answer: mL 50
